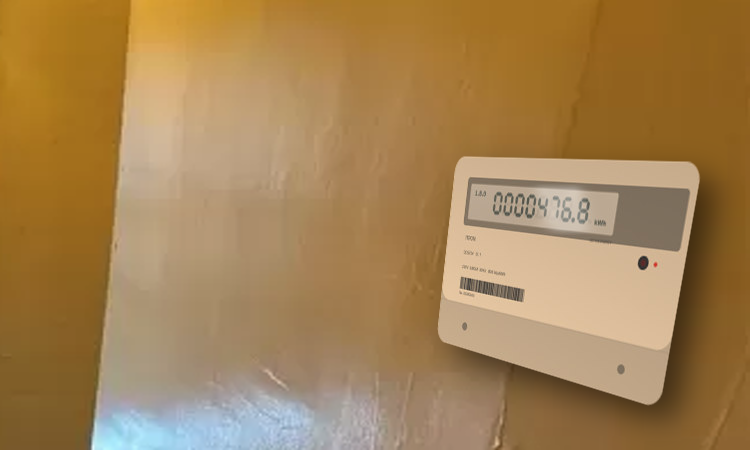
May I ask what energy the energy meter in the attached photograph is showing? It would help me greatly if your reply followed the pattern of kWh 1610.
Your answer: kWh 476.8
